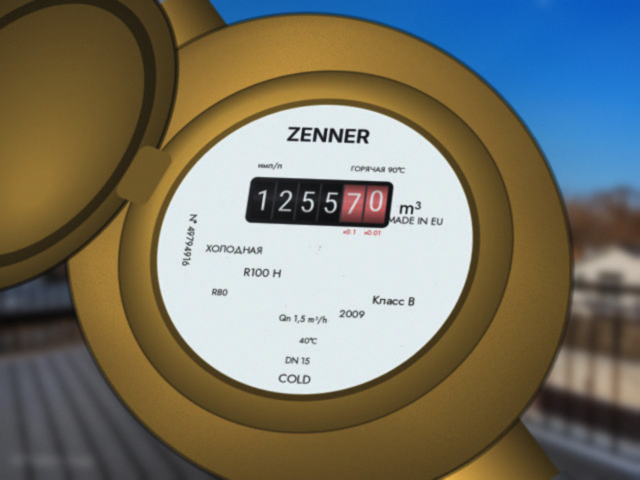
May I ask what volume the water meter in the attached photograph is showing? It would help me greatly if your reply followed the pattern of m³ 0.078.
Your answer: m³ 1255.70
